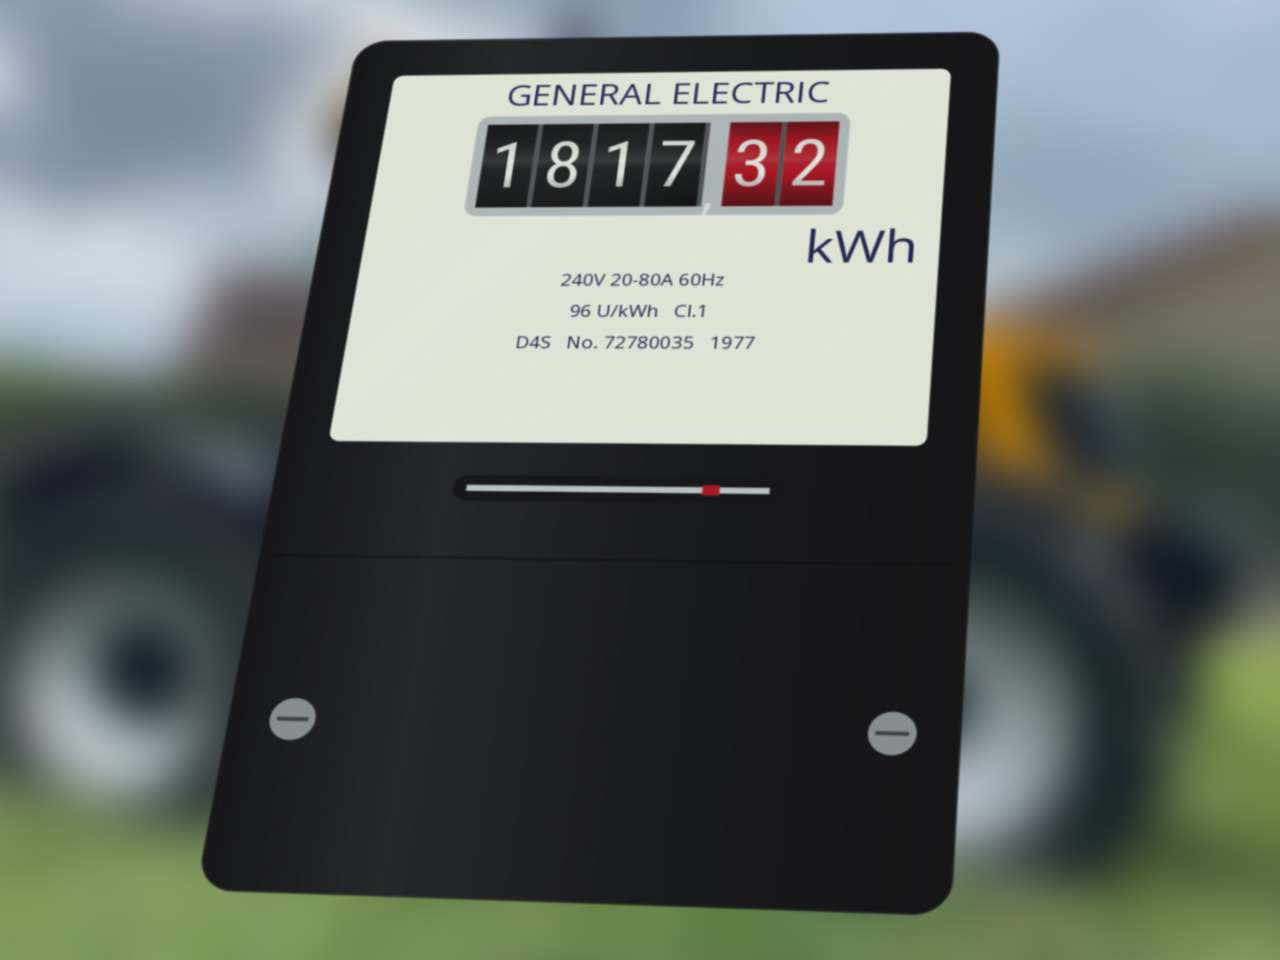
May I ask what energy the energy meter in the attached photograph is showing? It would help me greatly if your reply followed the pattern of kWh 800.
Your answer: kWh 1817.32
